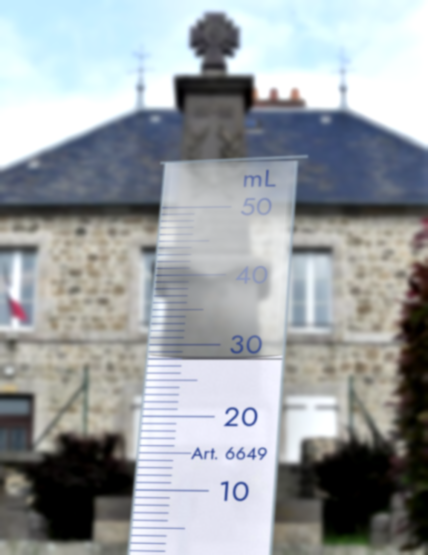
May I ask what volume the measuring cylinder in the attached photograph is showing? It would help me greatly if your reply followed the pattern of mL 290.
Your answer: mL 28
